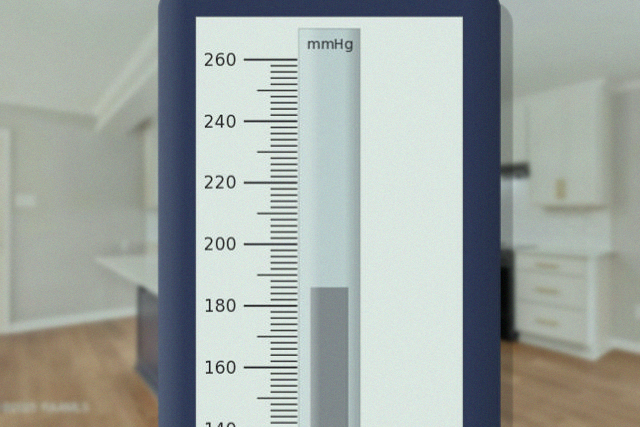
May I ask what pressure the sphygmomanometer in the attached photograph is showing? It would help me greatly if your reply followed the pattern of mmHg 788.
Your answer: mmHg 186
